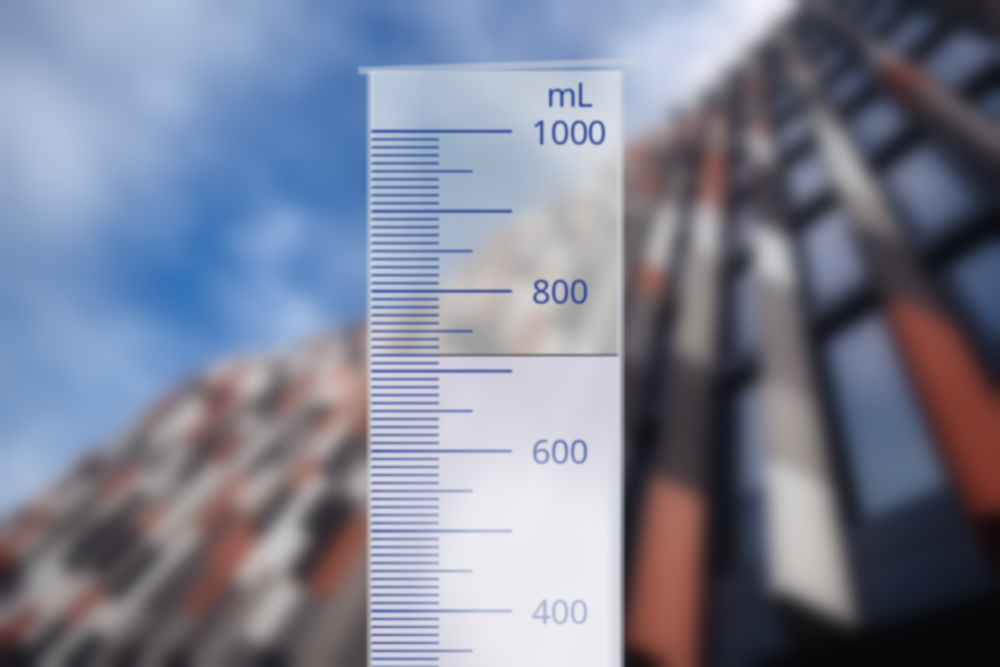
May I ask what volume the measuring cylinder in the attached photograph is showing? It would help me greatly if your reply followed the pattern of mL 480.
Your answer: mL 720
